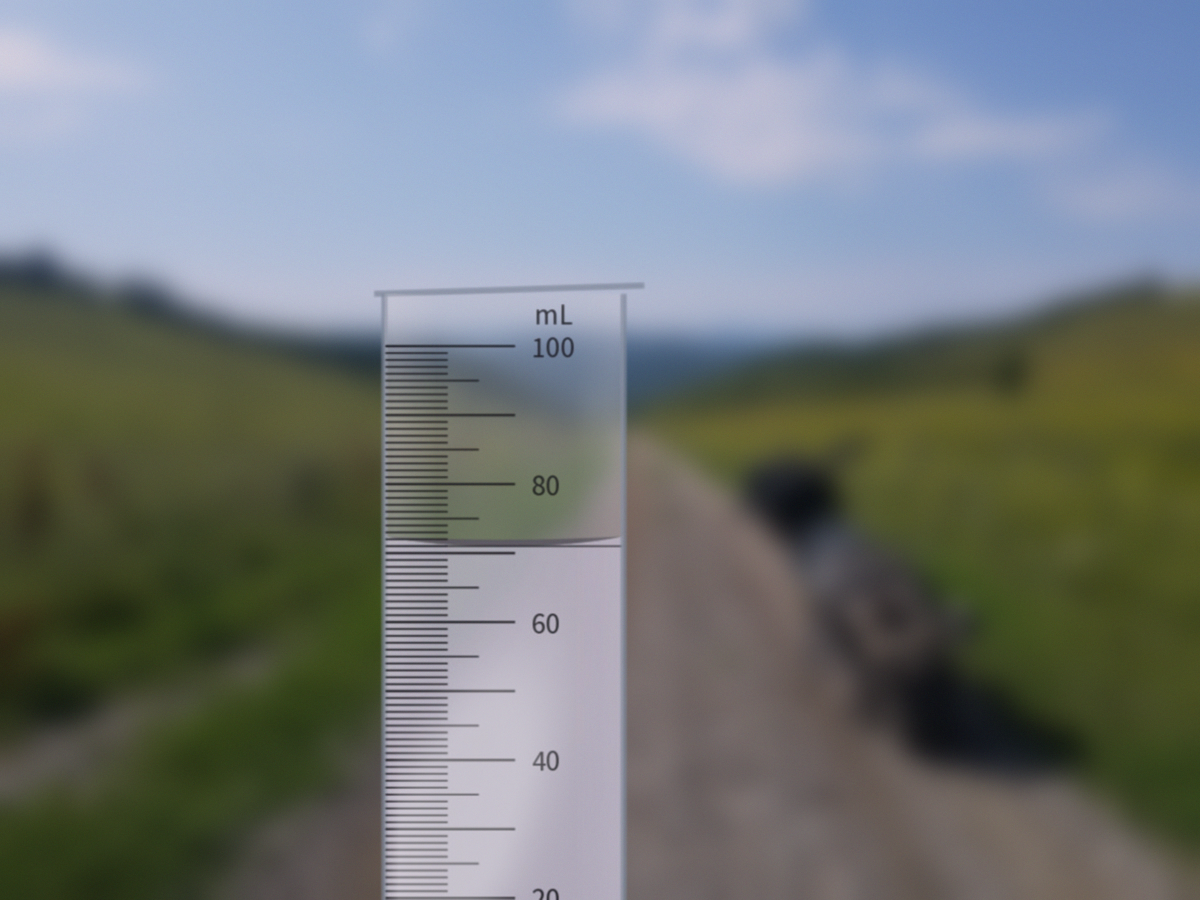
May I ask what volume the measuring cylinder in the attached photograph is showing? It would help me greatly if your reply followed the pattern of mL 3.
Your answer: mL 71
